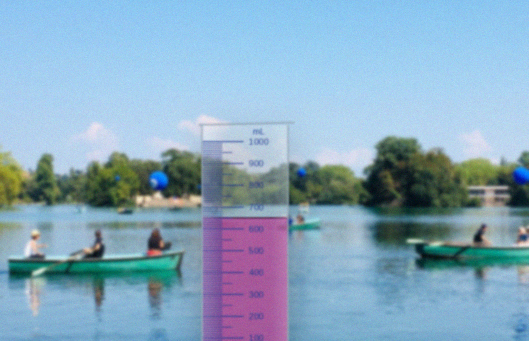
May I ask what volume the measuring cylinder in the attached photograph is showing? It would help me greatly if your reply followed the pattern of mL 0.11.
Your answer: mL 650
